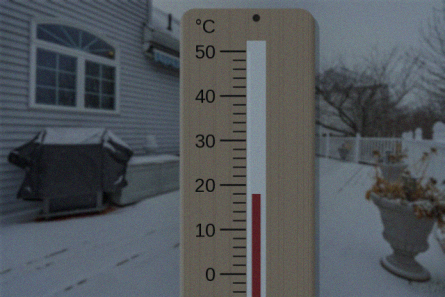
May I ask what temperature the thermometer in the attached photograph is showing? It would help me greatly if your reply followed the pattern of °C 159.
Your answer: °C 18
